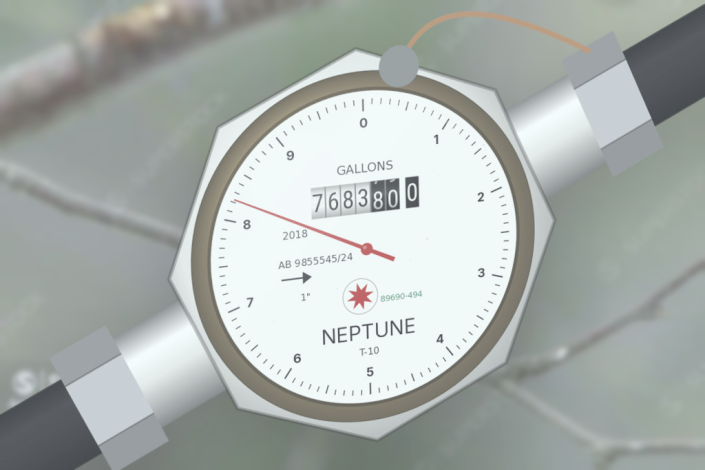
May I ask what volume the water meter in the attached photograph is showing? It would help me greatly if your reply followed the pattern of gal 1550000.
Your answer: gal 7683798.2
